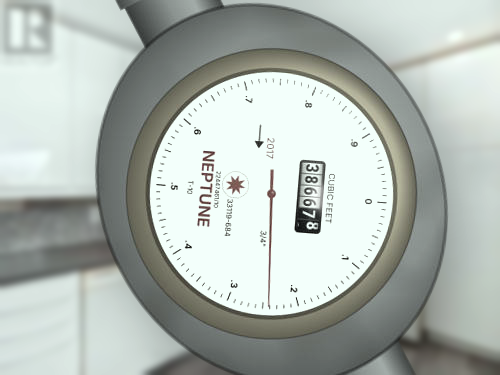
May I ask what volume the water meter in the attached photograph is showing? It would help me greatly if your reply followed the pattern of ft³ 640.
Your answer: ft³ 386678.24
